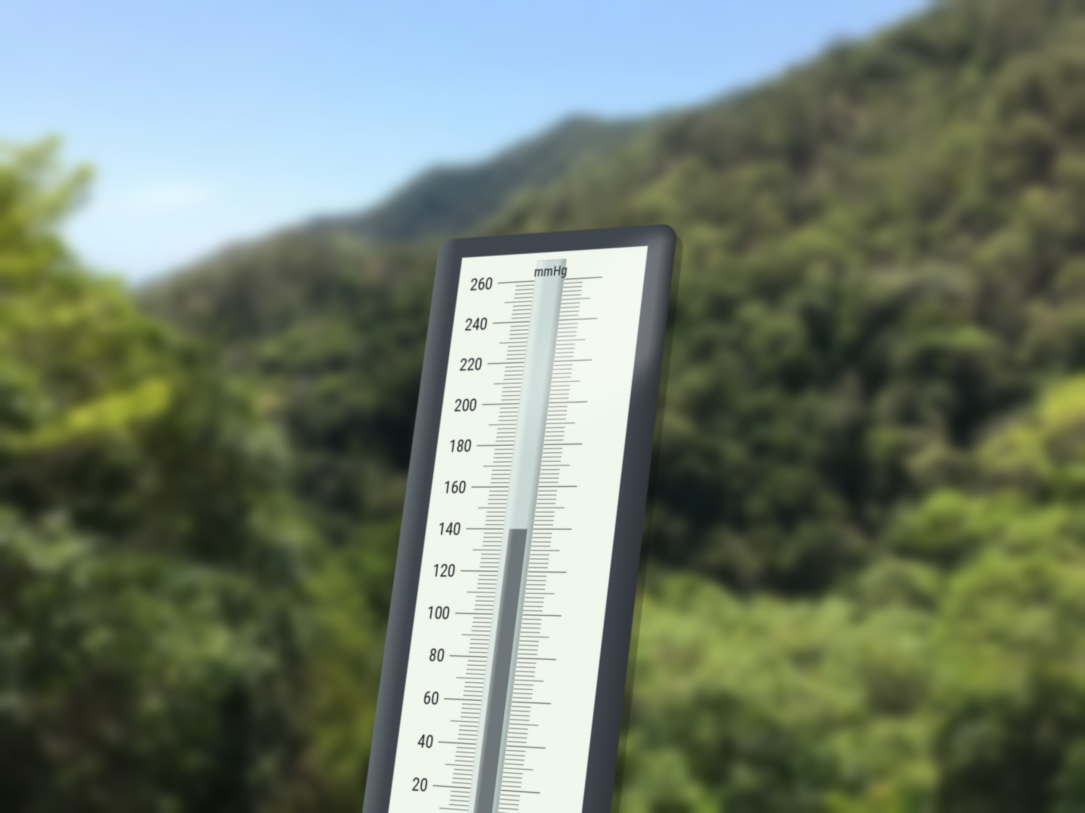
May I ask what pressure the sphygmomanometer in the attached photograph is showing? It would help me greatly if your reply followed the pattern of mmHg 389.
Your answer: mmHg 140
